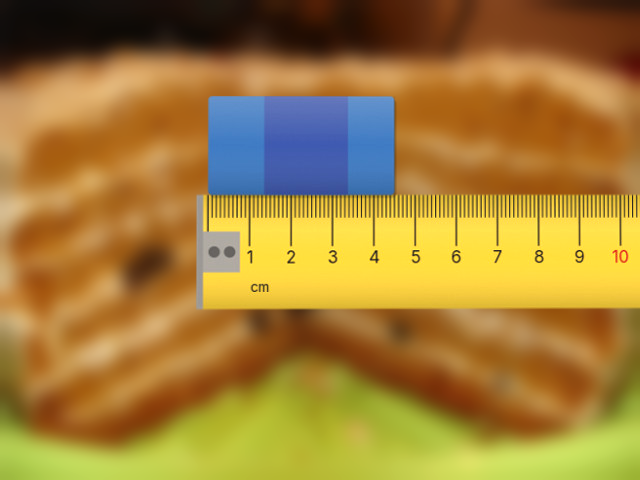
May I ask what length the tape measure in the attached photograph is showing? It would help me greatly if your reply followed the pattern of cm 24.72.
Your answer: cm 4.5
